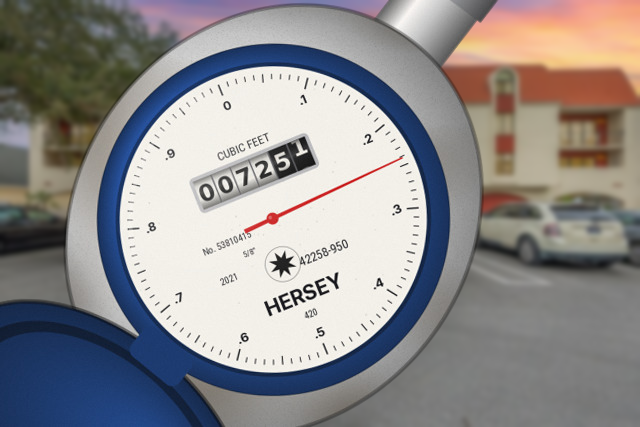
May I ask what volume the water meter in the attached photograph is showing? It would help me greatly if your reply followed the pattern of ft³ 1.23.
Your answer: ft³ 7251.24
